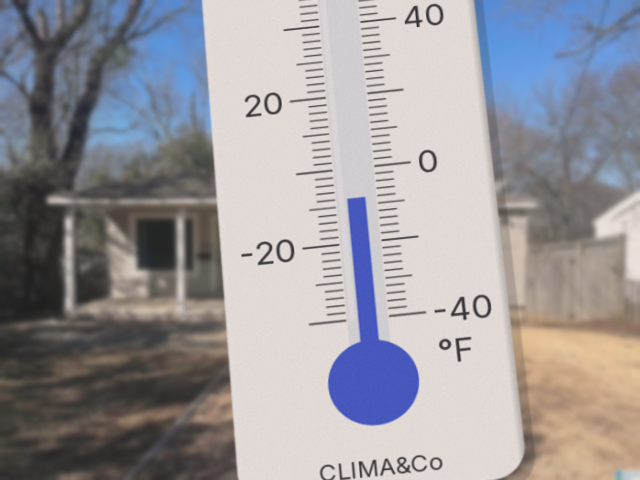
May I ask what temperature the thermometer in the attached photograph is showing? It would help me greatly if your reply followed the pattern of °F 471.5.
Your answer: °F -8
